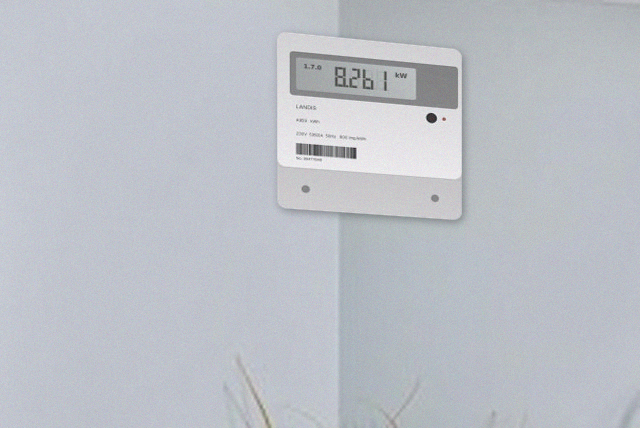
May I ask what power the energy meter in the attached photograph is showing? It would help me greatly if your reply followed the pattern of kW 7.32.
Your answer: kW 8.261
